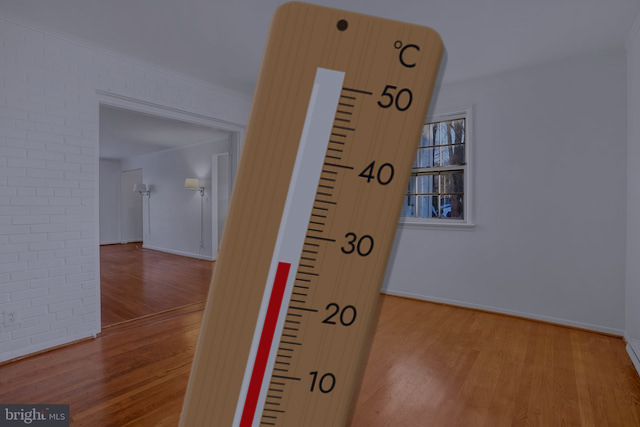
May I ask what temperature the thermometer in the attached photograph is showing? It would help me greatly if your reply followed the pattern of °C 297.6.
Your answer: °C 26
